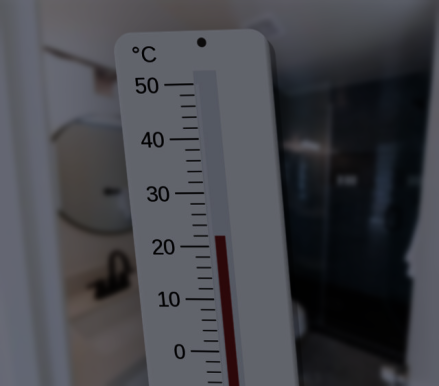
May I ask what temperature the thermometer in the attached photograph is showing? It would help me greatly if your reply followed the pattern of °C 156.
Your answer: °C 22
